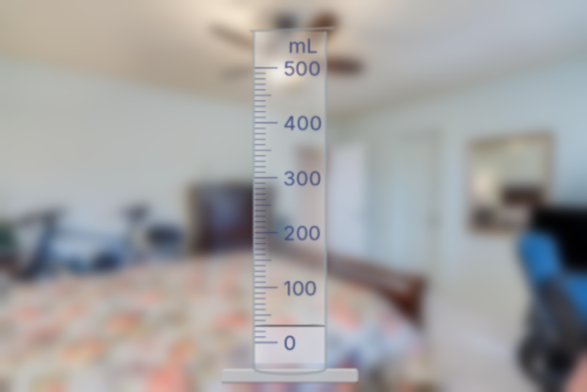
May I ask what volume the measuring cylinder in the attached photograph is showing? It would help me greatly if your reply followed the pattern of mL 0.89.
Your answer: mL 30
